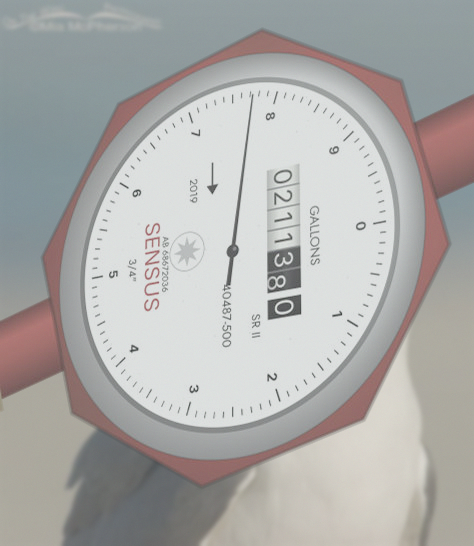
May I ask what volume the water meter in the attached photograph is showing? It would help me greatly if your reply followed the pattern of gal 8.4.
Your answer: gal 211377.7
